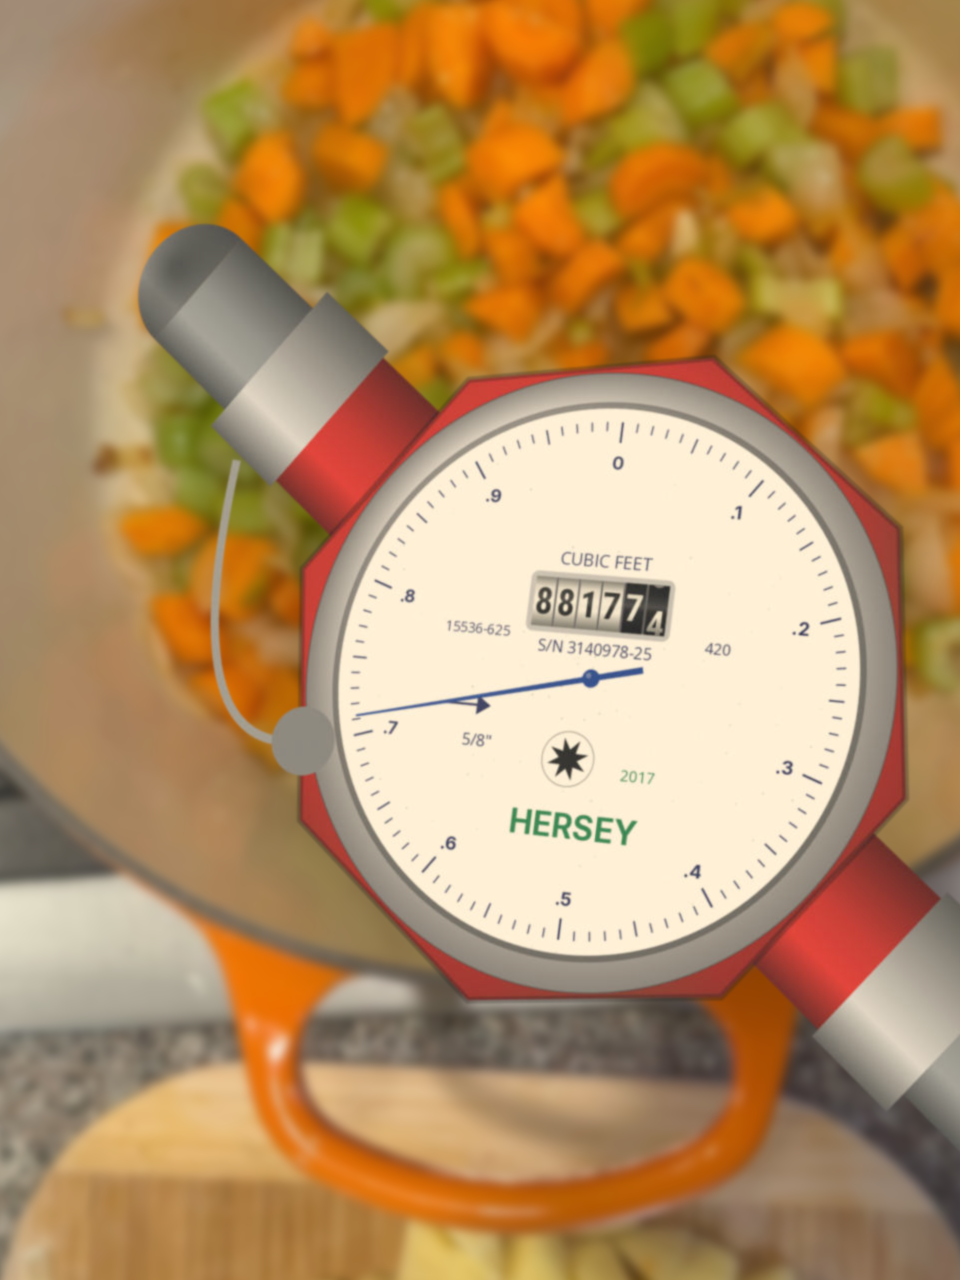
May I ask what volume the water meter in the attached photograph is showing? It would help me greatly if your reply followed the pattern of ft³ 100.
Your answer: ft³ 881773.71
